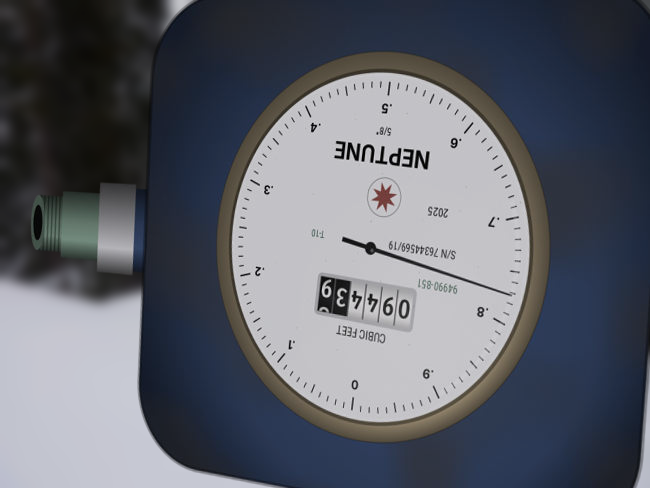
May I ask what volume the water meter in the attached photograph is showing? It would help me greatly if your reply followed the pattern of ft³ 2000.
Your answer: ft³ 94438.77
